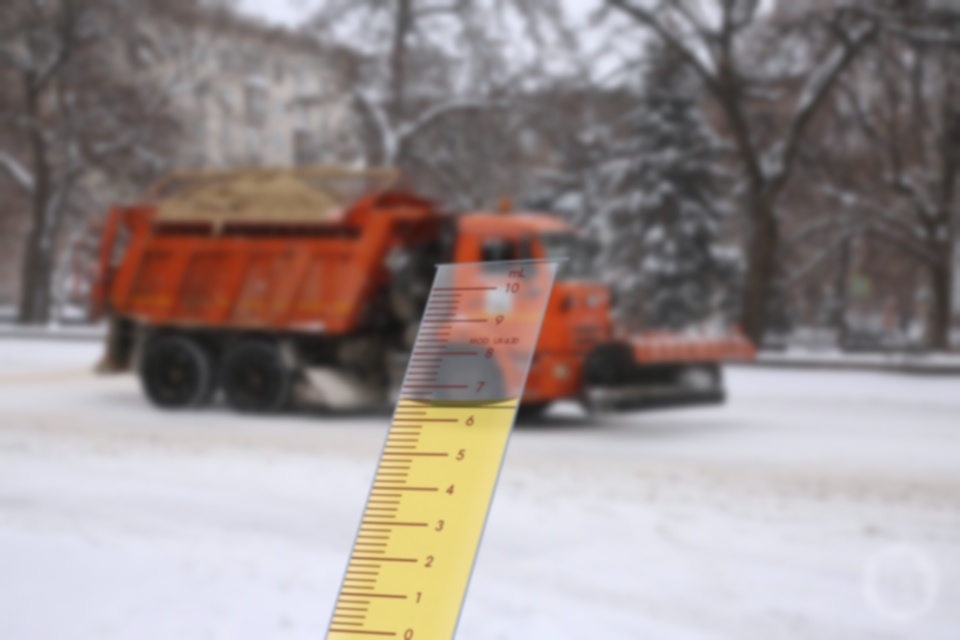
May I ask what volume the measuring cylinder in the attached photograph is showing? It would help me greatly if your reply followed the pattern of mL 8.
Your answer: mL 6.4
